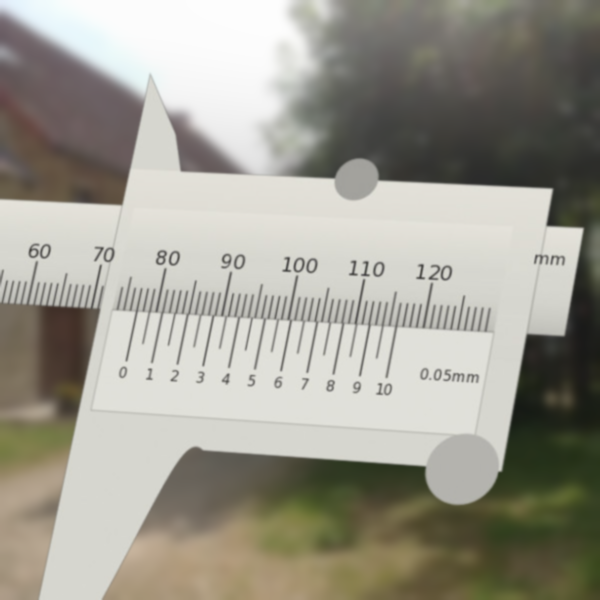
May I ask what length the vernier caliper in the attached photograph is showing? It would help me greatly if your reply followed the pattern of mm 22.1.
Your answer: mm 77.0
